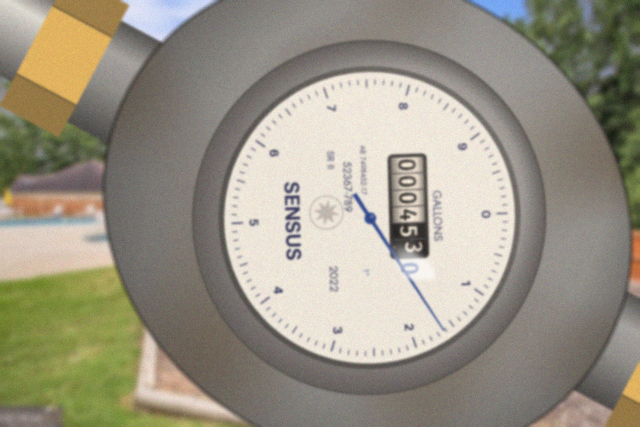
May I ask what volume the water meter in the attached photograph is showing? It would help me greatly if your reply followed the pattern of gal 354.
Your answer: gal 4531.6
